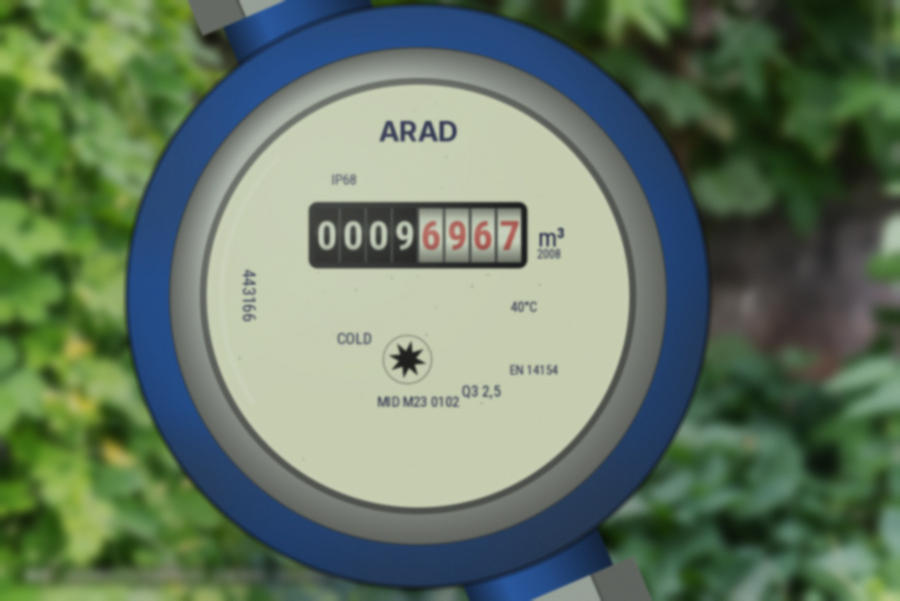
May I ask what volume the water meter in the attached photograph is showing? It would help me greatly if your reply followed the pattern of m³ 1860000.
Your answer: m³ 9.6967
